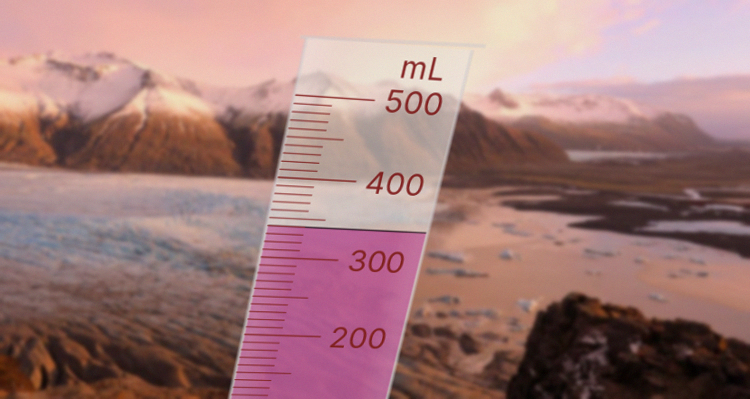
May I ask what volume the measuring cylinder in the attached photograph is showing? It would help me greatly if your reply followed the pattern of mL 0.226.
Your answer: mL 340
